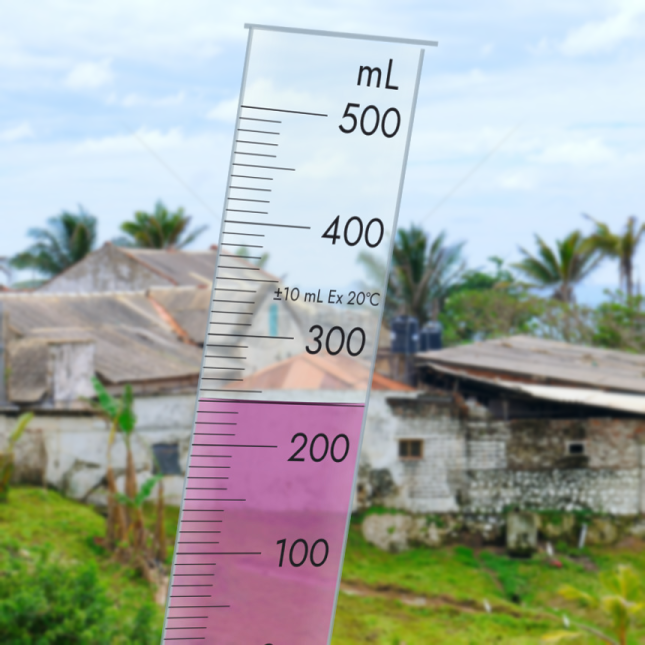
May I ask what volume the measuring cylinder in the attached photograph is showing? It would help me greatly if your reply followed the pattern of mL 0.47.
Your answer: mL 240
